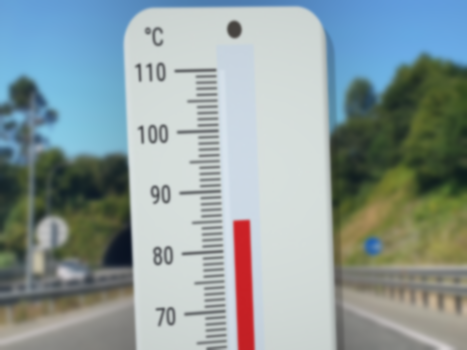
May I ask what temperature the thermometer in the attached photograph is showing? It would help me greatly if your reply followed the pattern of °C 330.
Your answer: °C 85
